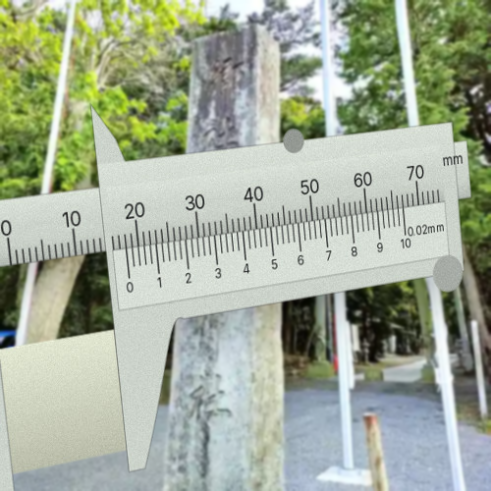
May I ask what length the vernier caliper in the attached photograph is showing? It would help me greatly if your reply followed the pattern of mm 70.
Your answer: mm 18.0
